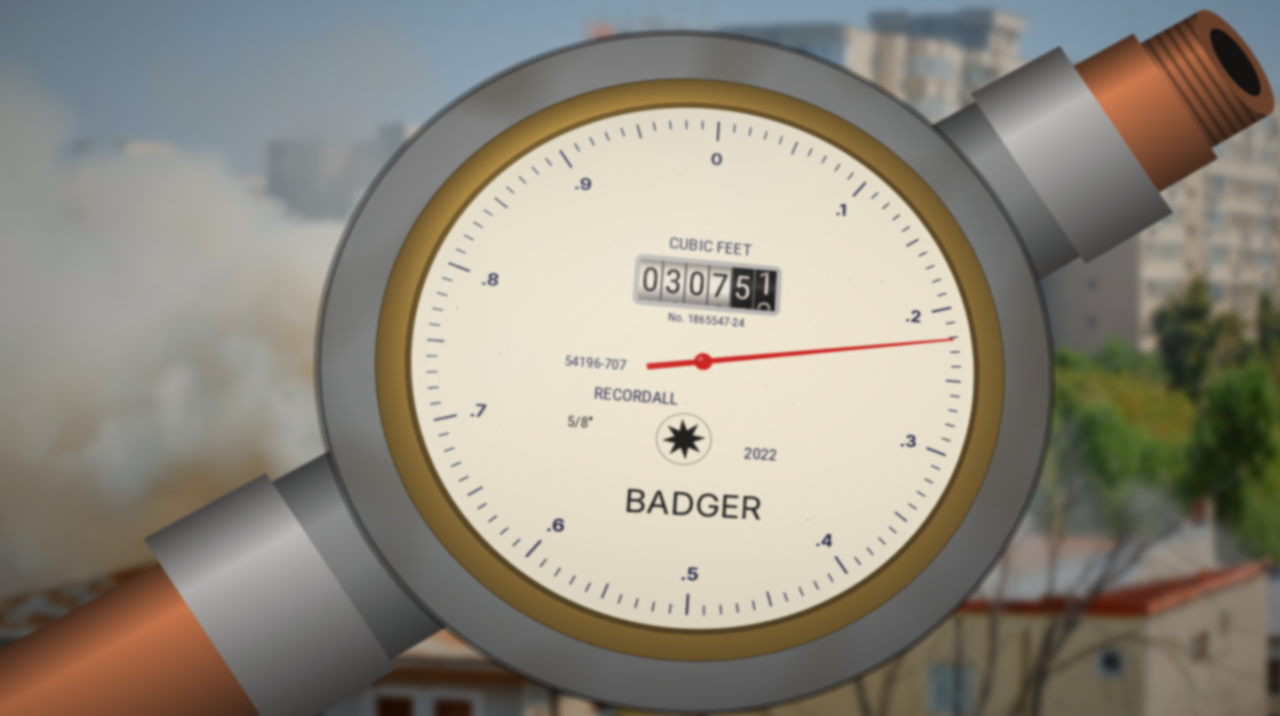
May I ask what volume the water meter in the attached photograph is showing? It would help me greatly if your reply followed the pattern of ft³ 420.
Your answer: ft³ 30751.22
